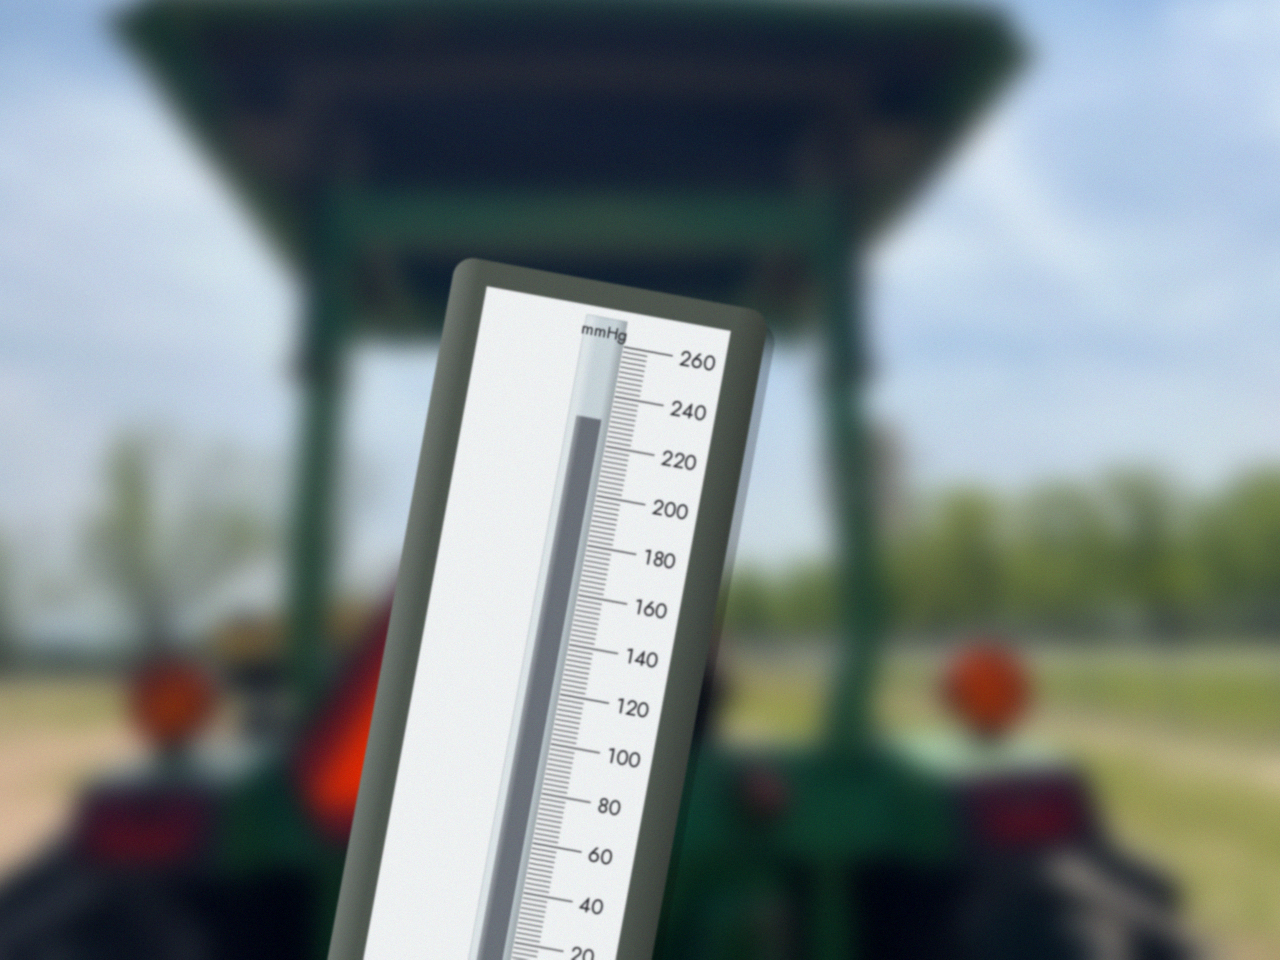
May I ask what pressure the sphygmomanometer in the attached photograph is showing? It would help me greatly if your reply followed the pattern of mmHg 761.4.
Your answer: mmHg 230
